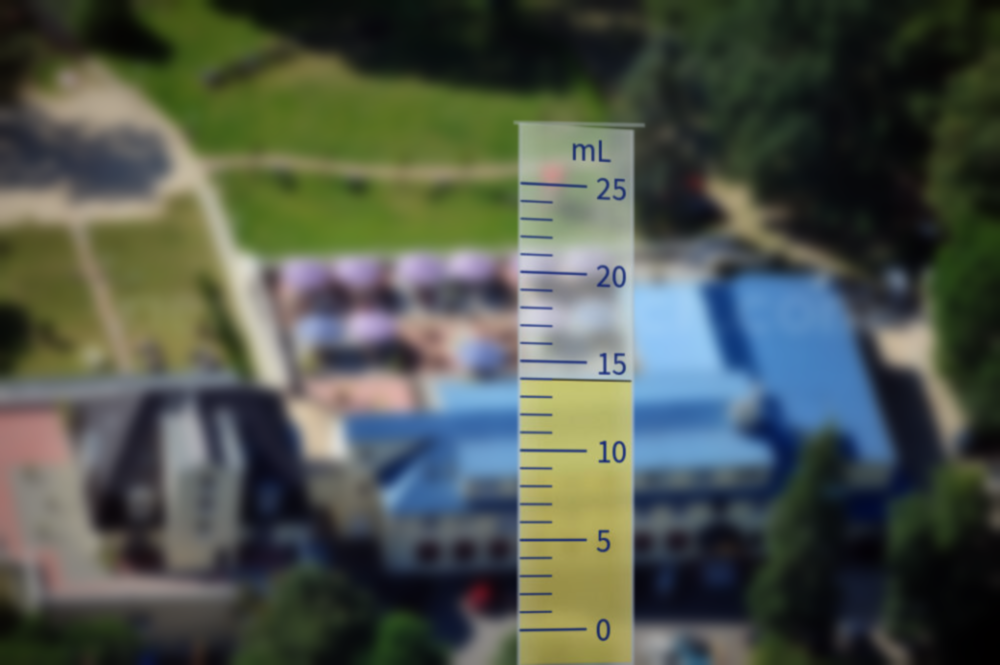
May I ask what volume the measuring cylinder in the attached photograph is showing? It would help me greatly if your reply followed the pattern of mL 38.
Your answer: mL 14
